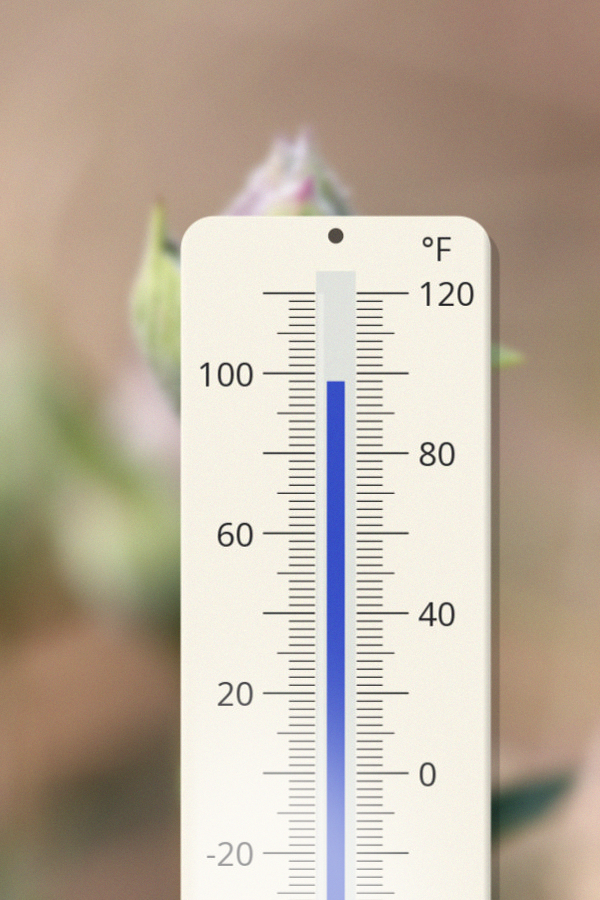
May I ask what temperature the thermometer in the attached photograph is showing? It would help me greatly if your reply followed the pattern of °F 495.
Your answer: °F 98
